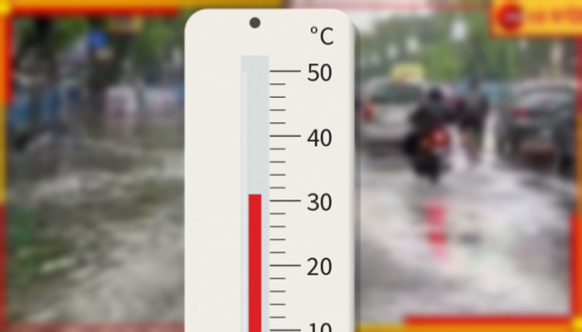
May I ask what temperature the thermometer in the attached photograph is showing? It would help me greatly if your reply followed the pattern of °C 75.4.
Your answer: °C 31
